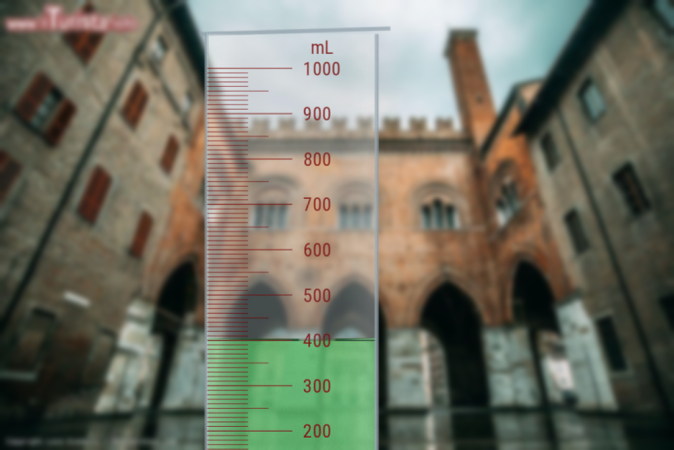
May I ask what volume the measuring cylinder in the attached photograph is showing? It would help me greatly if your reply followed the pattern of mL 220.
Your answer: mL 400
